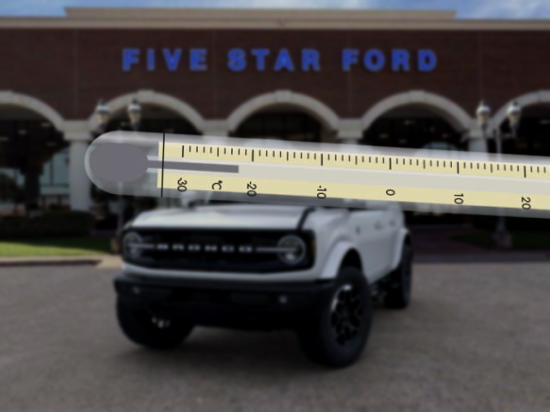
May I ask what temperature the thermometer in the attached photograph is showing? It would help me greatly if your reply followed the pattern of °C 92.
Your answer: °C -22
